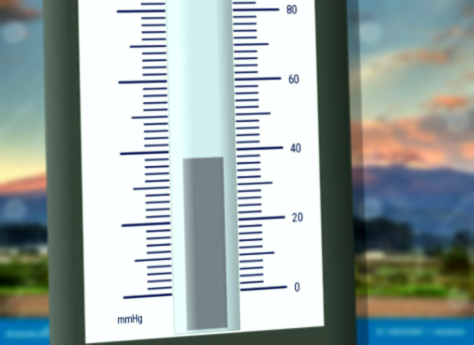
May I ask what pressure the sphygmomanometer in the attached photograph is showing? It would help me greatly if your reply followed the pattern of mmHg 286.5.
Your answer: mmHg 38
